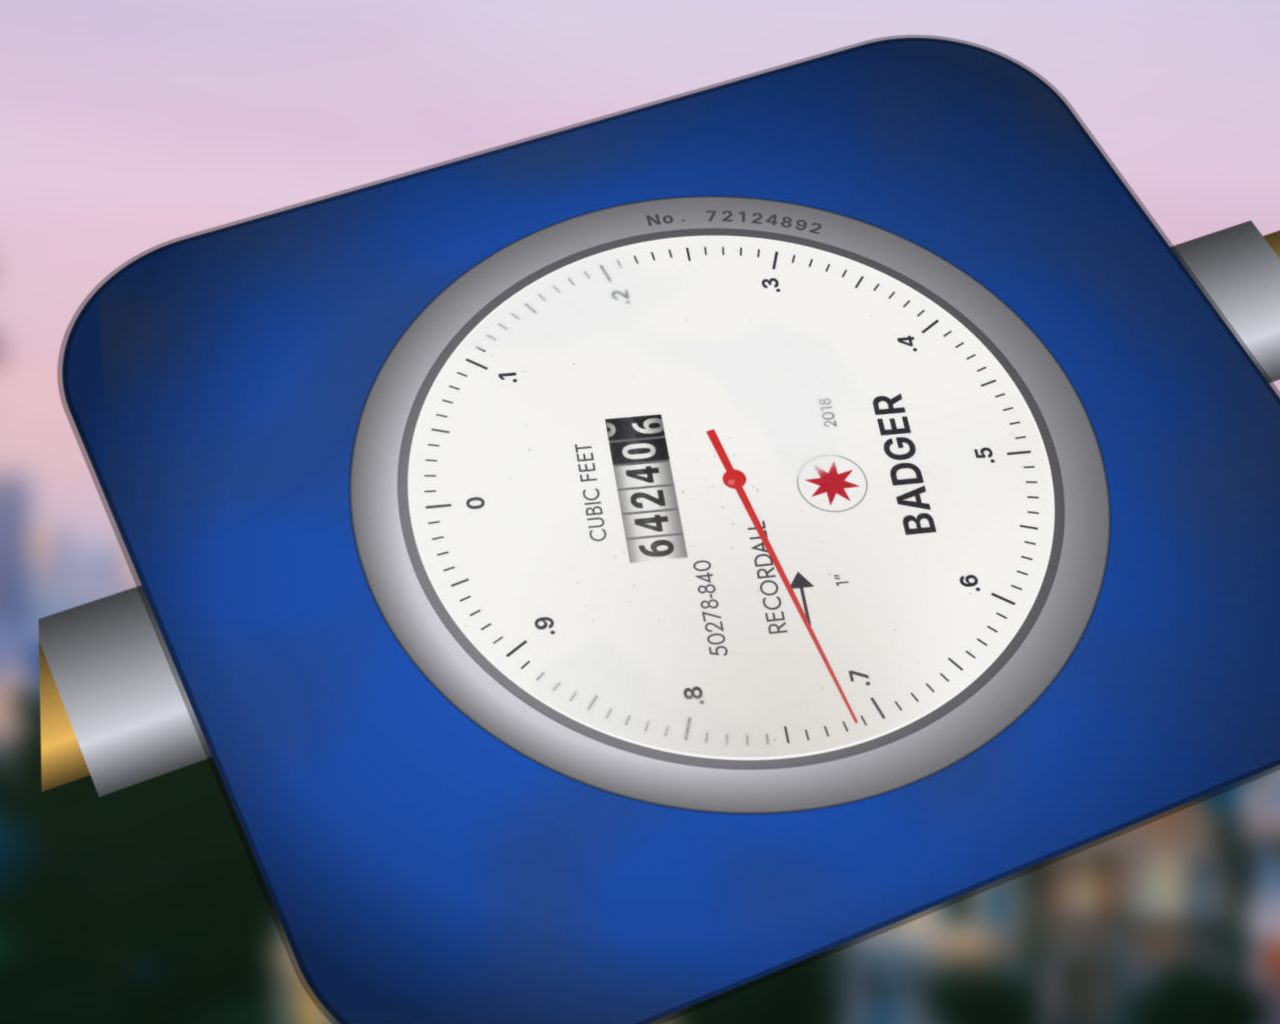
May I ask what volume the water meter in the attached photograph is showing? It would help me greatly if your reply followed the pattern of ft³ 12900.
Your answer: ft³ 642405.71
